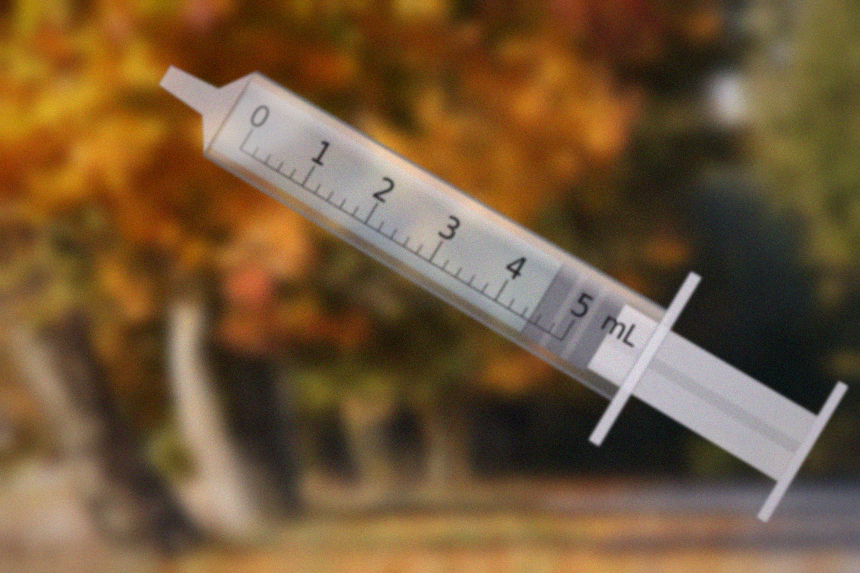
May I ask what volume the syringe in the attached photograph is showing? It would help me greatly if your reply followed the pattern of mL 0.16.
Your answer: mL 4.5
